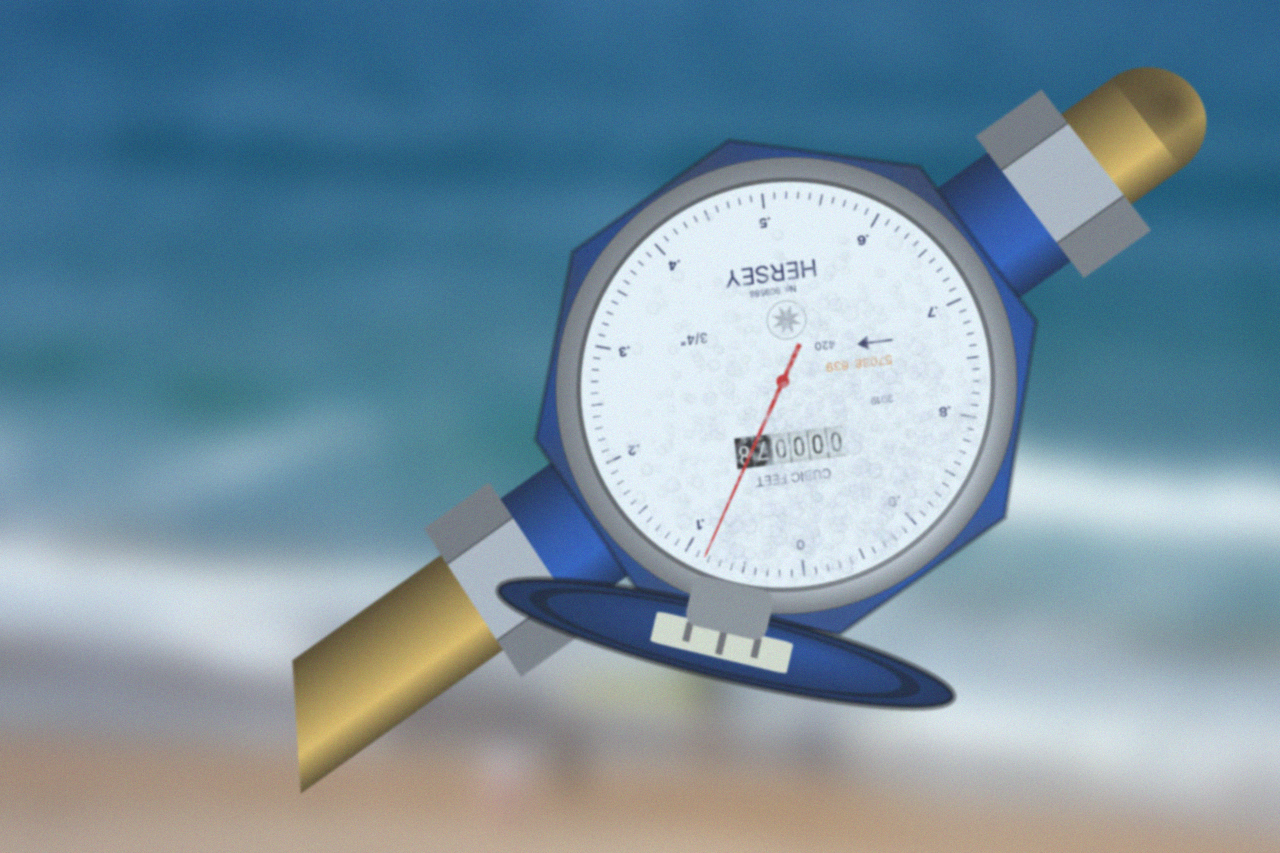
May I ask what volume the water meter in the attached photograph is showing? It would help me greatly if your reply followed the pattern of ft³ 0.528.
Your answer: ft³ 78.08
